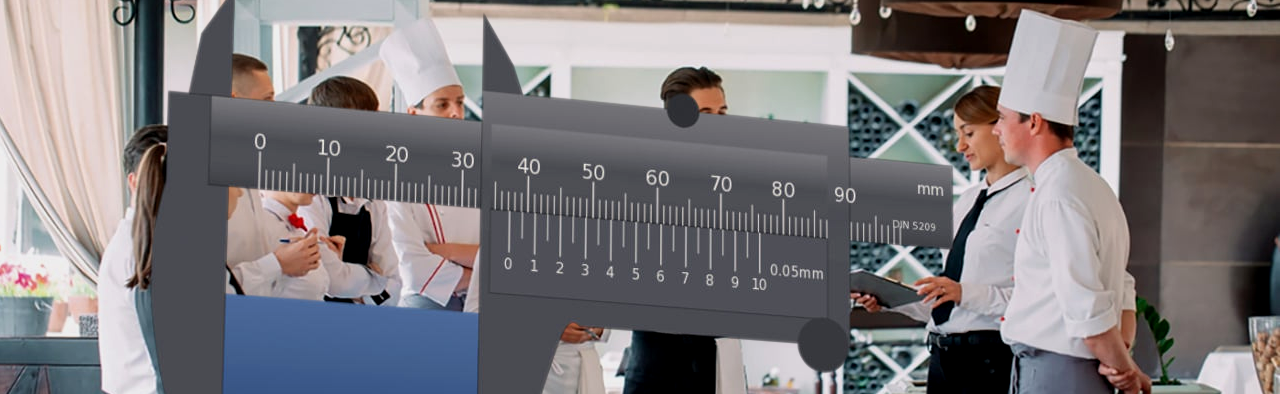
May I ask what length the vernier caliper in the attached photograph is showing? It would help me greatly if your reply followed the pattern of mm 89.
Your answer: mm 37.2
